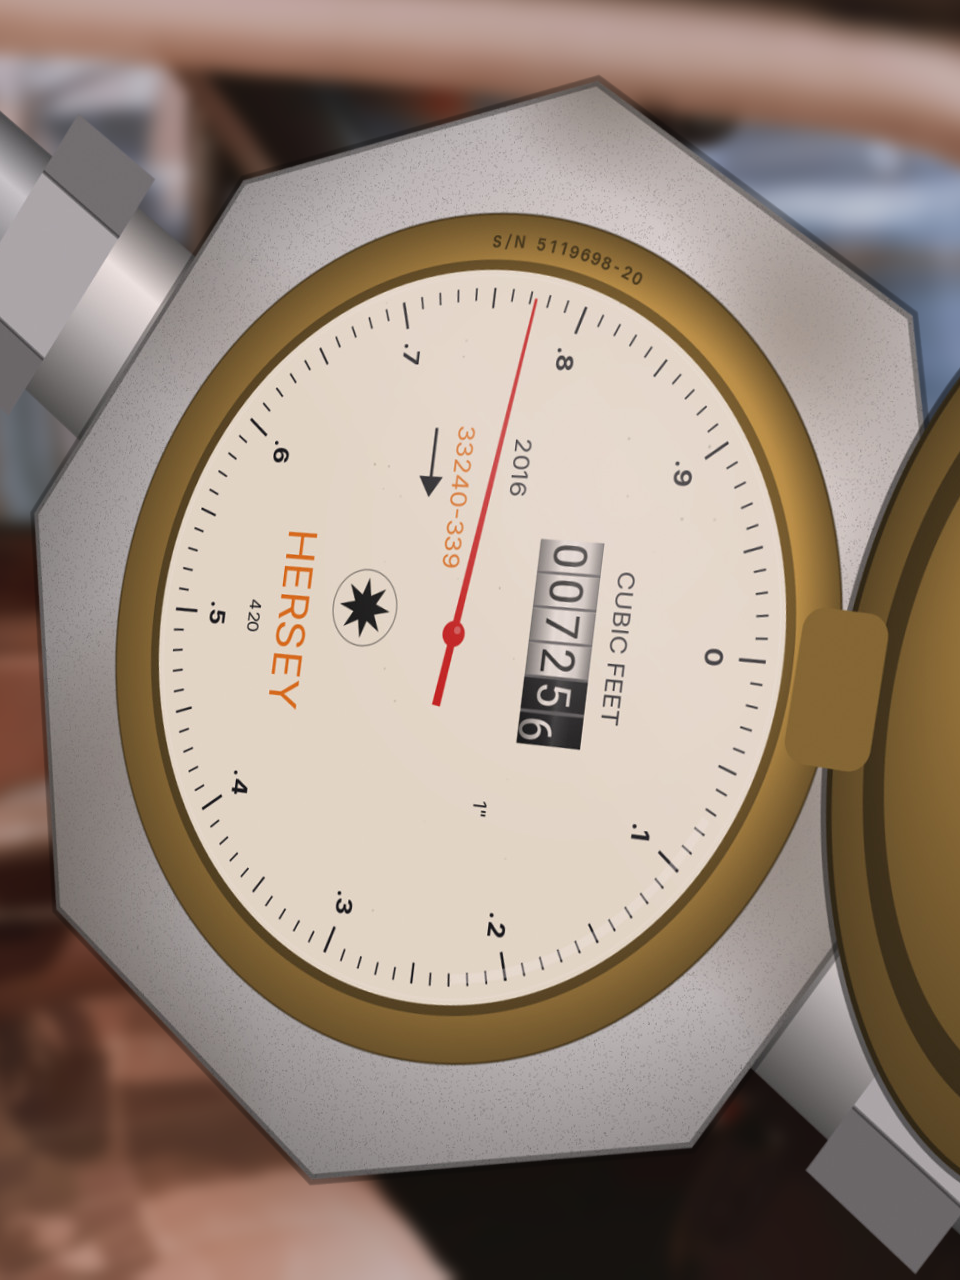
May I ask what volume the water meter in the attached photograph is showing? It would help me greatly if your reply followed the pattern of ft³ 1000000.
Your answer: ft³ 7255.77
